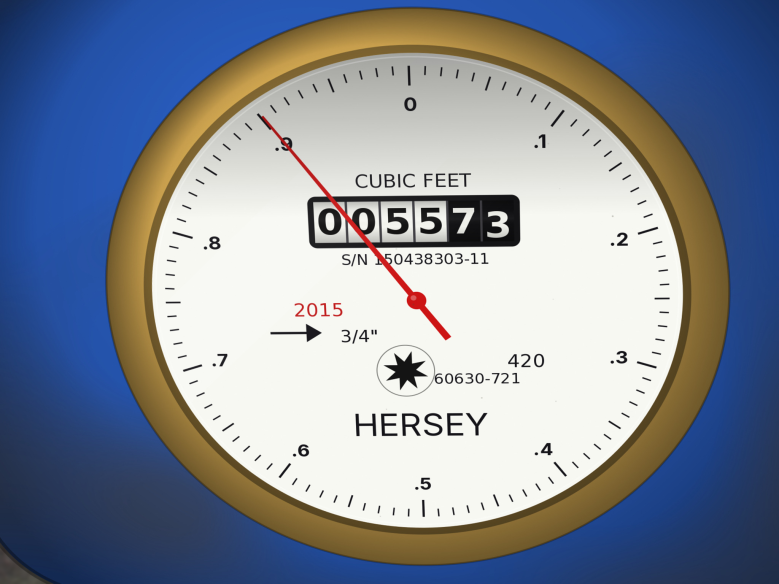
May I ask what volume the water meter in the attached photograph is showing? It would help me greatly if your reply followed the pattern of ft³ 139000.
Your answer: ft³ 5572.90
